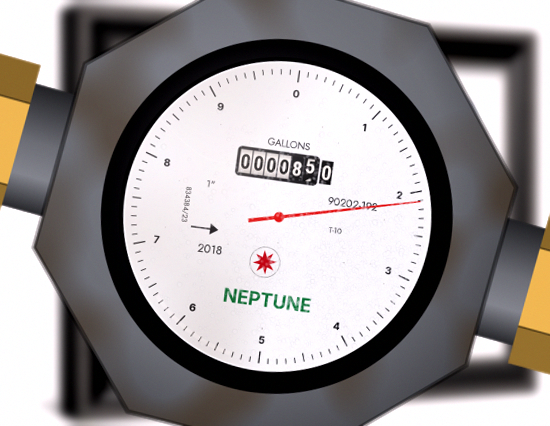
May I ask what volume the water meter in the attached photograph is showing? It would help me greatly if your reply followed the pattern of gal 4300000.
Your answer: gal 852.1
